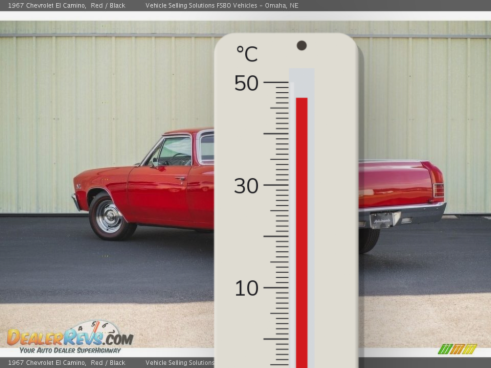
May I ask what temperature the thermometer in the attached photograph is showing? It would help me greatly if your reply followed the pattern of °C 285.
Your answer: °C 47
